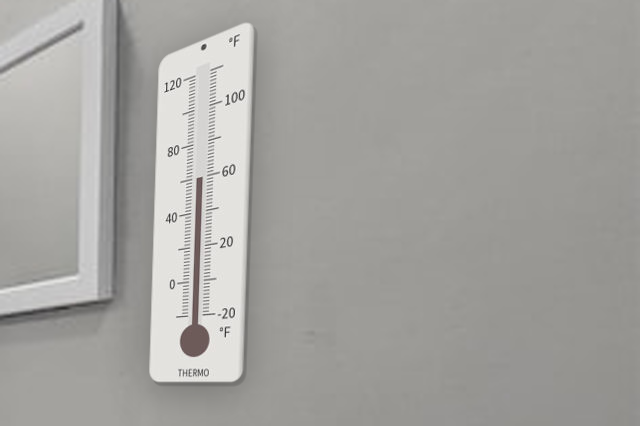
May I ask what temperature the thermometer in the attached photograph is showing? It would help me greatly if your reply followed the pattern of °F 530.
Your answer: °F 60
